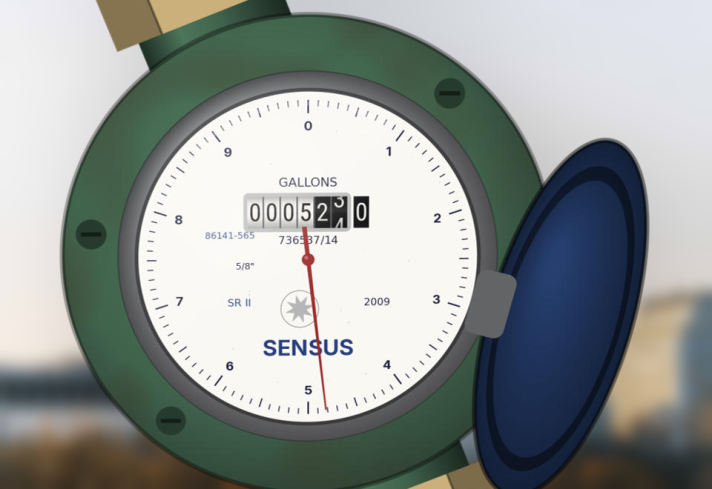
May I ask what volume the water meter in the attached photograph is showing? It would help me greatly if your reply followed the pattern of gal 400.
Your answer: gal 5234.8
